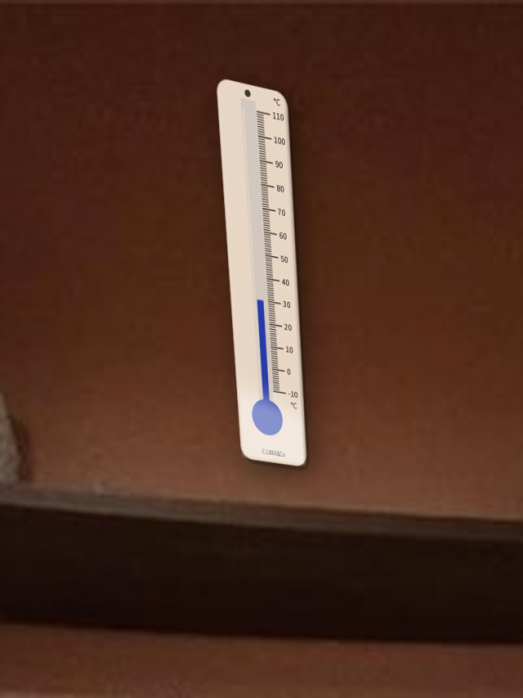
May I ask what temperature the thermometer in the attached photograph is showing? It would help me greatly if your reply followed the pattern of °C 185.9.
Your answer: °C 30
